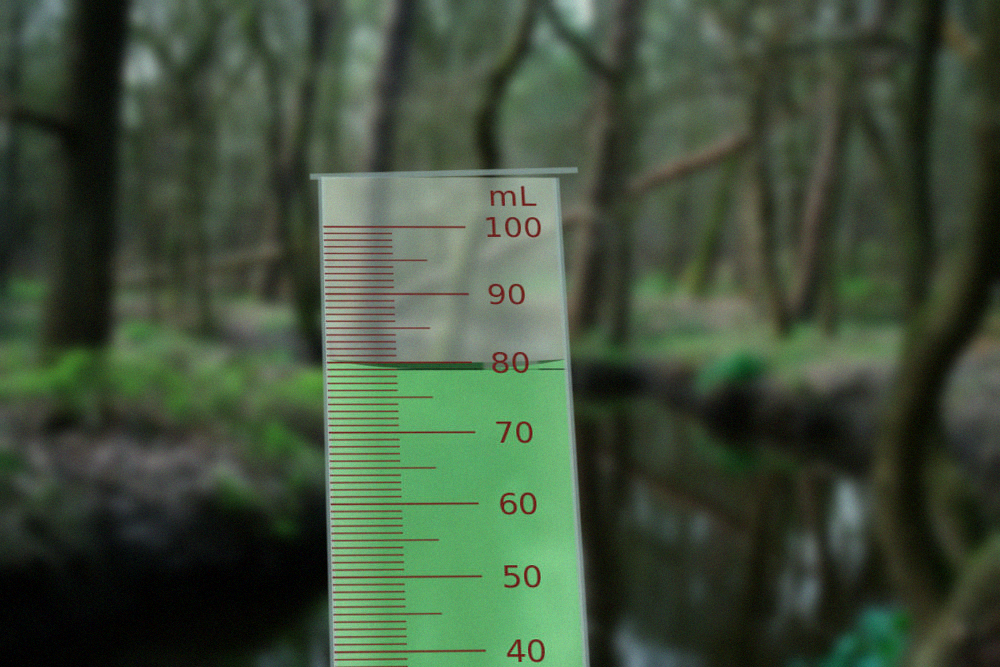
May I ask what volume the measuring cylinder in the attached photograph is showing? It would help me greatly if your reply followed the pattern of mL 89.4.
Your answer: mL 79
